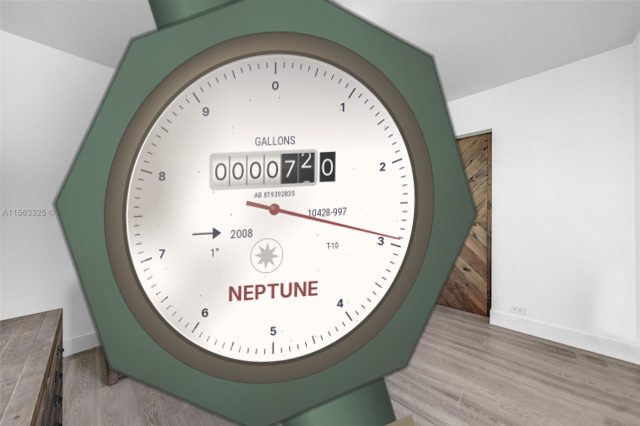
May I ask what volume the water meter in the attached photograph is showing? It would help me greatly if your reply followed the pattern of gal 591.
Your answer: gal 722.9
